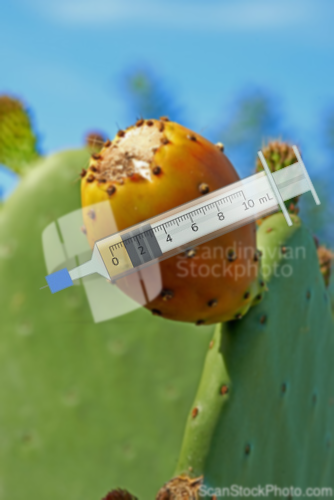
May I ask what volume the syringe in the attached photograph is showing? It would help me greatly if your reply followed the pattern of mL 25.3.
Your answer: mL 1
